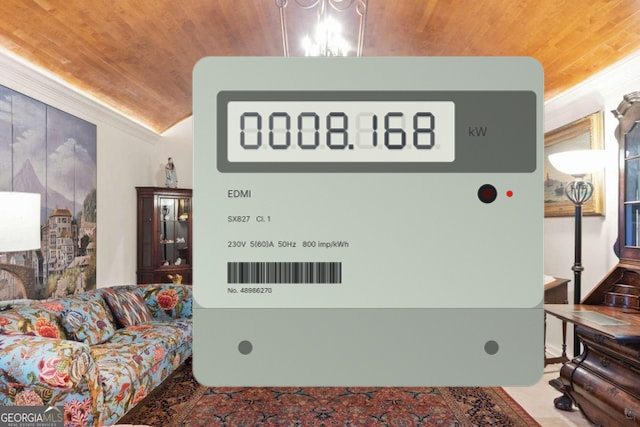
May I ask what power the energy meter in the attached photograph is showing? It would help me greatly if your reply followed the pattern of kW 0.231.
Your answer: kW 8.168
